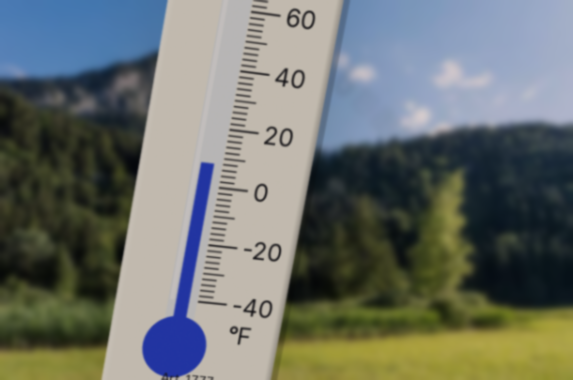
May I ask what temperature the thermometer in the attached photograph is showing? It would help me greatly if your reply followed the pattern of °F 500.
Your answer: °F 8
